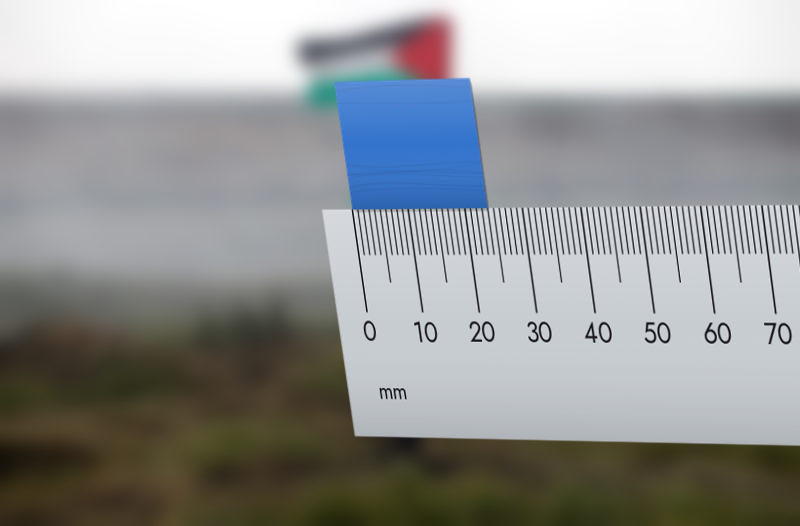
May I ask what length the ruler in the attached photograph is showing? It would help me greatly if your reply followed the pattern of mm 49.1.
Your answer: mm 24
